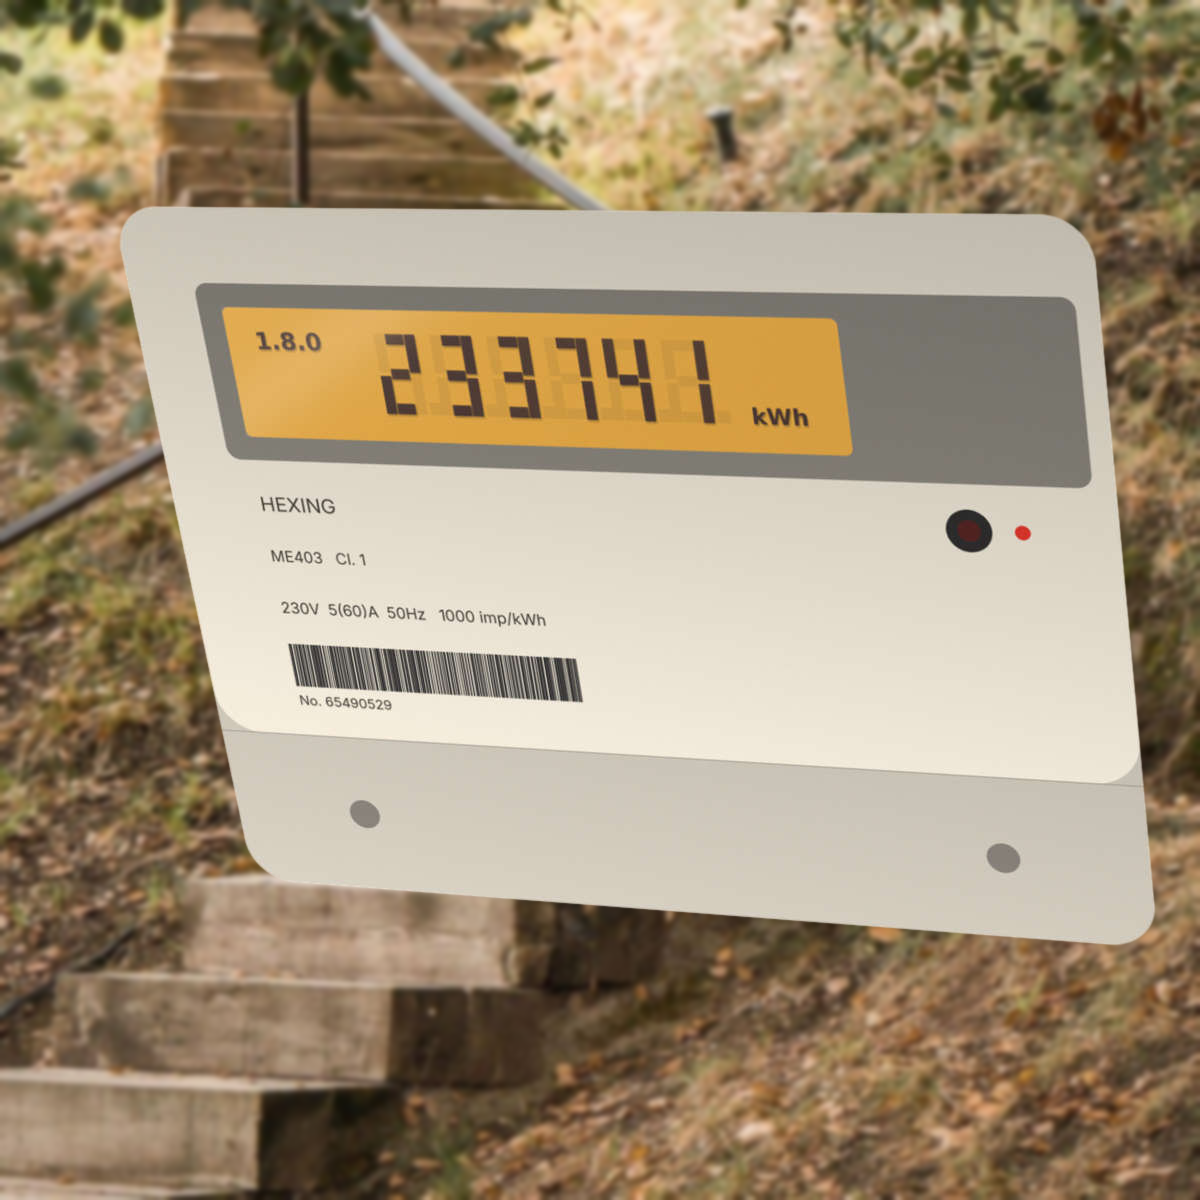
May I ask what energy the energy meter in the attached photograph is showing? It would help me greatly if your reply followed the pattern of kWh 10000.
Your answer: kWh 233741
